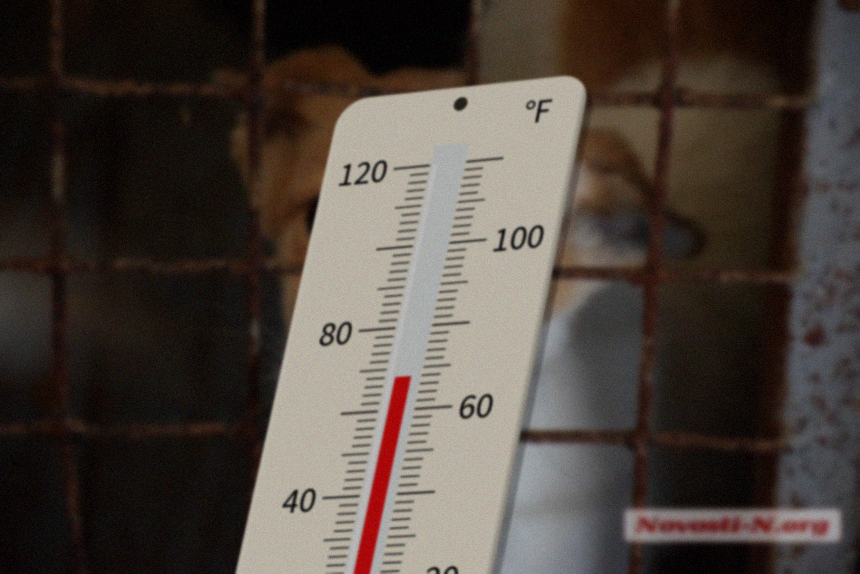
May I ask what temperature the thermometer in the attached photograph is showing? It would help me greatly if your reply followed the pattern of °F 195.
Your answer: °F 68
